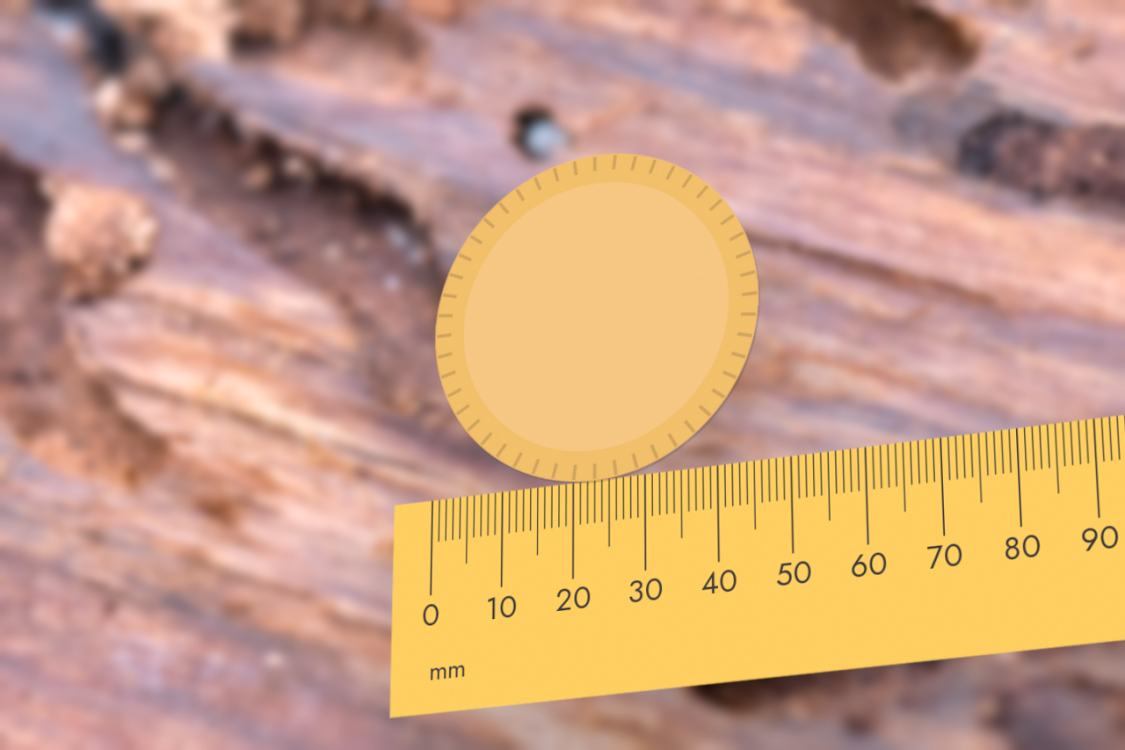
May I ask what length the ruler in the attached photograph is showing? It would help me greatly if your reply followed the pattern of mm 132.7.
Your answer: mm 46
